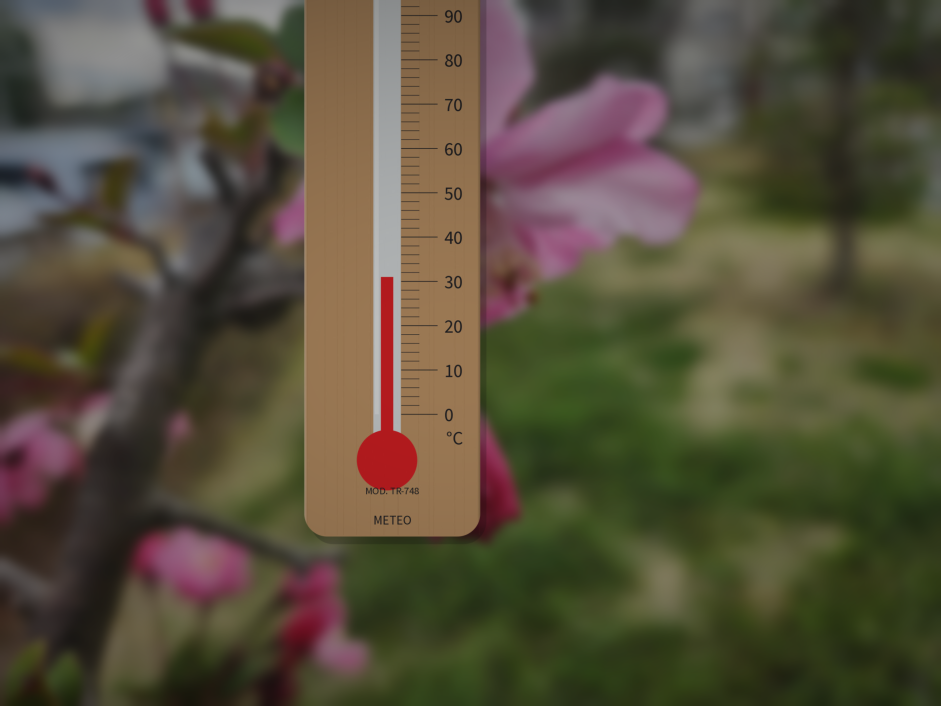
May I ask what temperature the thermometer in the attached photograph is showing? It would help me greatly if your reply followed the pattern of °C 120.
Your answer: °C 31
